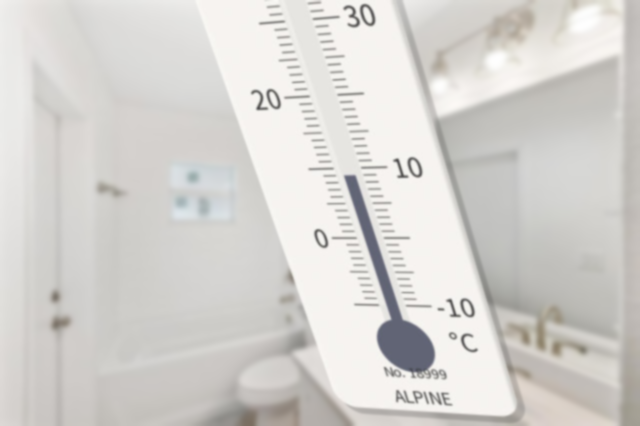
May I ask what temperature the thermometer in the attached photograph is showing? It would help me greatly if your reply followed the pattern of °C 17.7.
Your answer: °C 9
